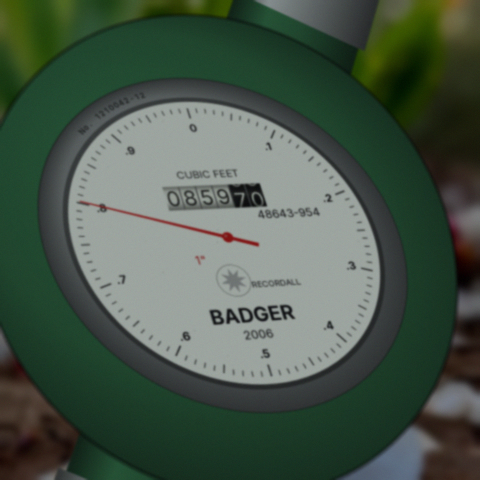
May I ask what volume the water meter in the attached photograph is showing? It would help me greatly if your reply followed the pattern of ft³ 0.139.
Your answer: ft³ 85969.80
